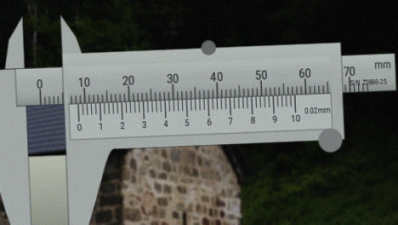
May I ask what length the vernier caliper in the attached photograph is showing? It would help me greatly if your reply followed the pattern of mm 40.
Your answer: mm 8.5
